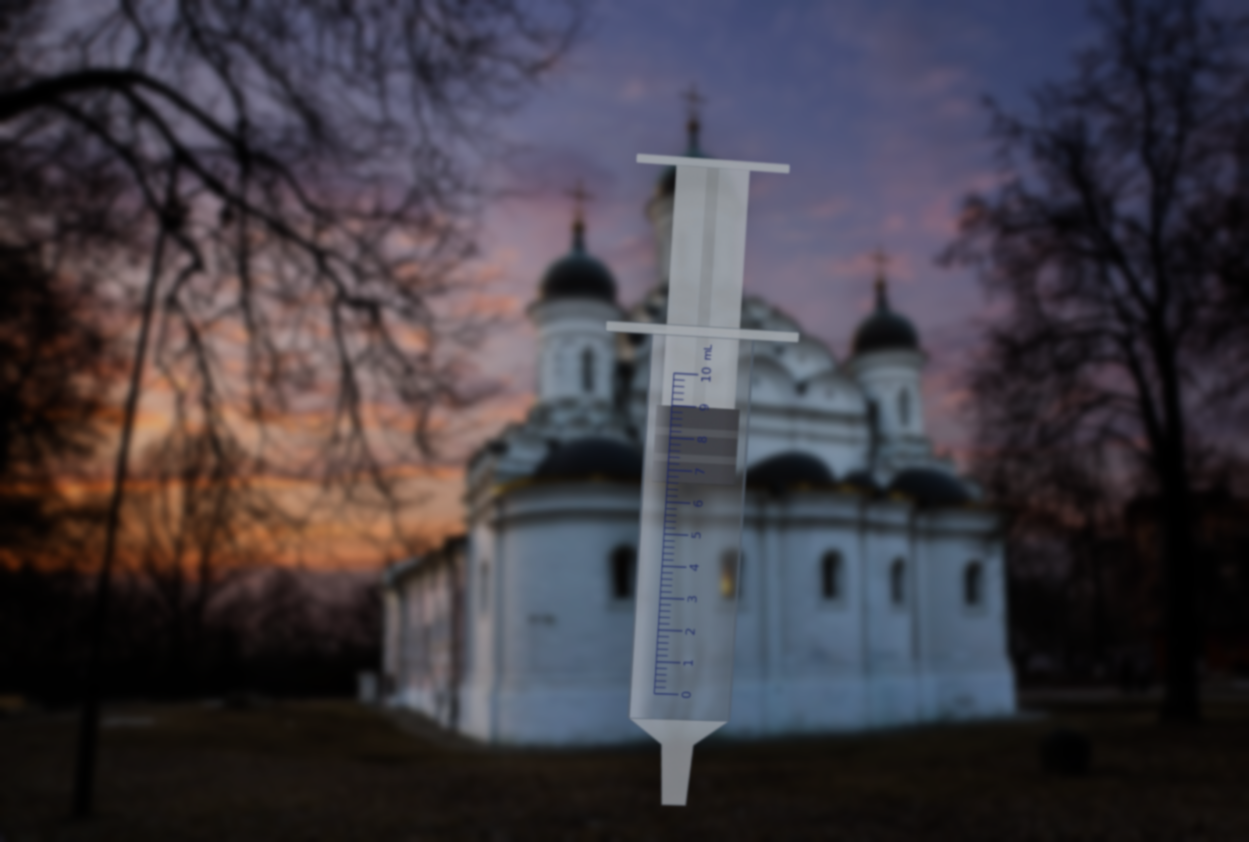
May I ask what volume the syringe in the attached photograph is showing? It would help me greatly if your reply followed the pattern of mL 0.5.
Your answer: mL 6.6
